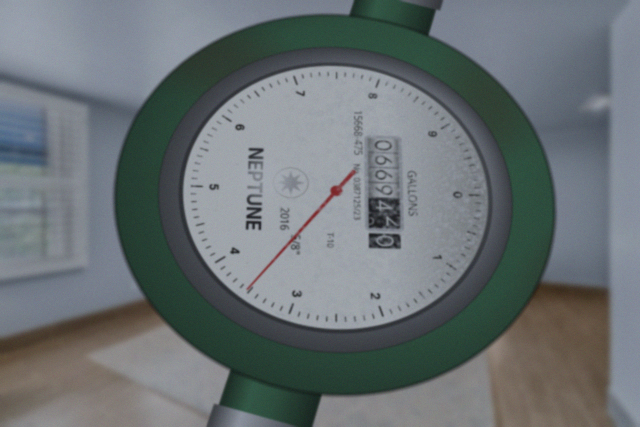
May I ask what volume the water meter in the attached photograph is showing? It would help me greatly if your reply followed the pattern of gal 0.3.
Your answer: gal 669423.5
